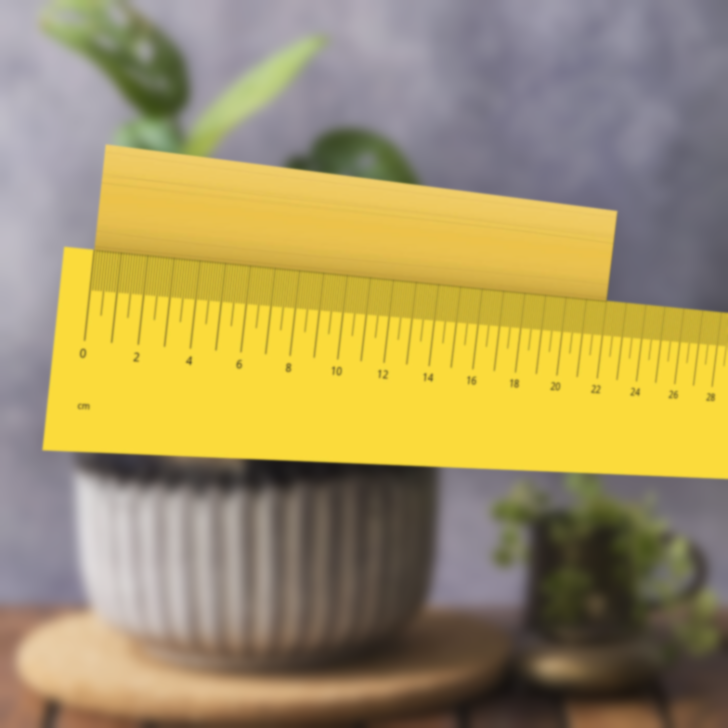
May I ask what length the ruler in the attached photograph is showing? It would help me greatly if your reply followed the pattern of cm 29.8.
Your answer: cm 22
